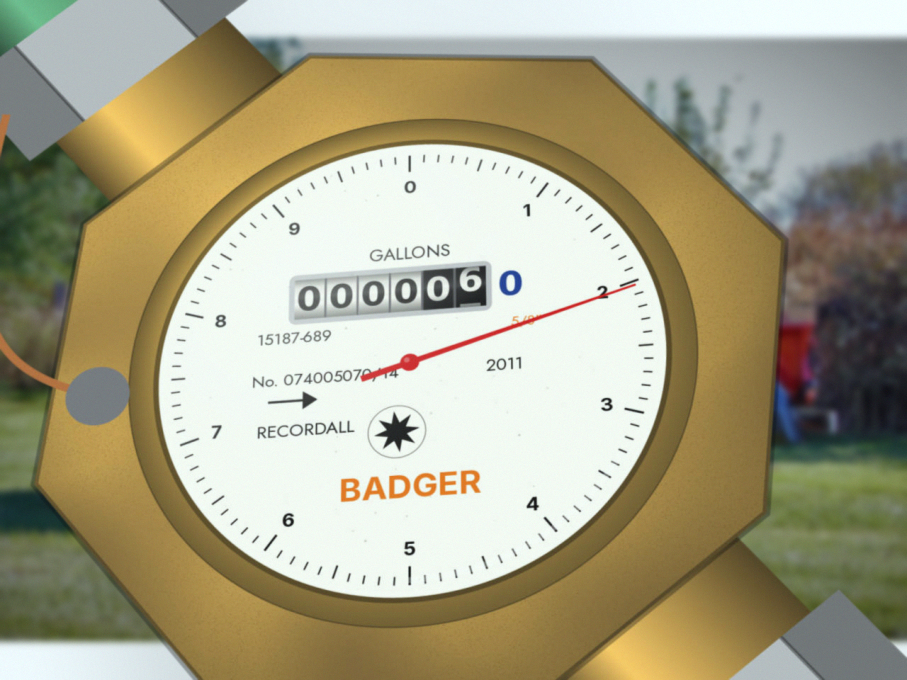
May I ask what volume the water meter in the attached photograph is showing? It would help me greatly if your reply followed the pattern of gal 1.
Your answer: gal 62.0
